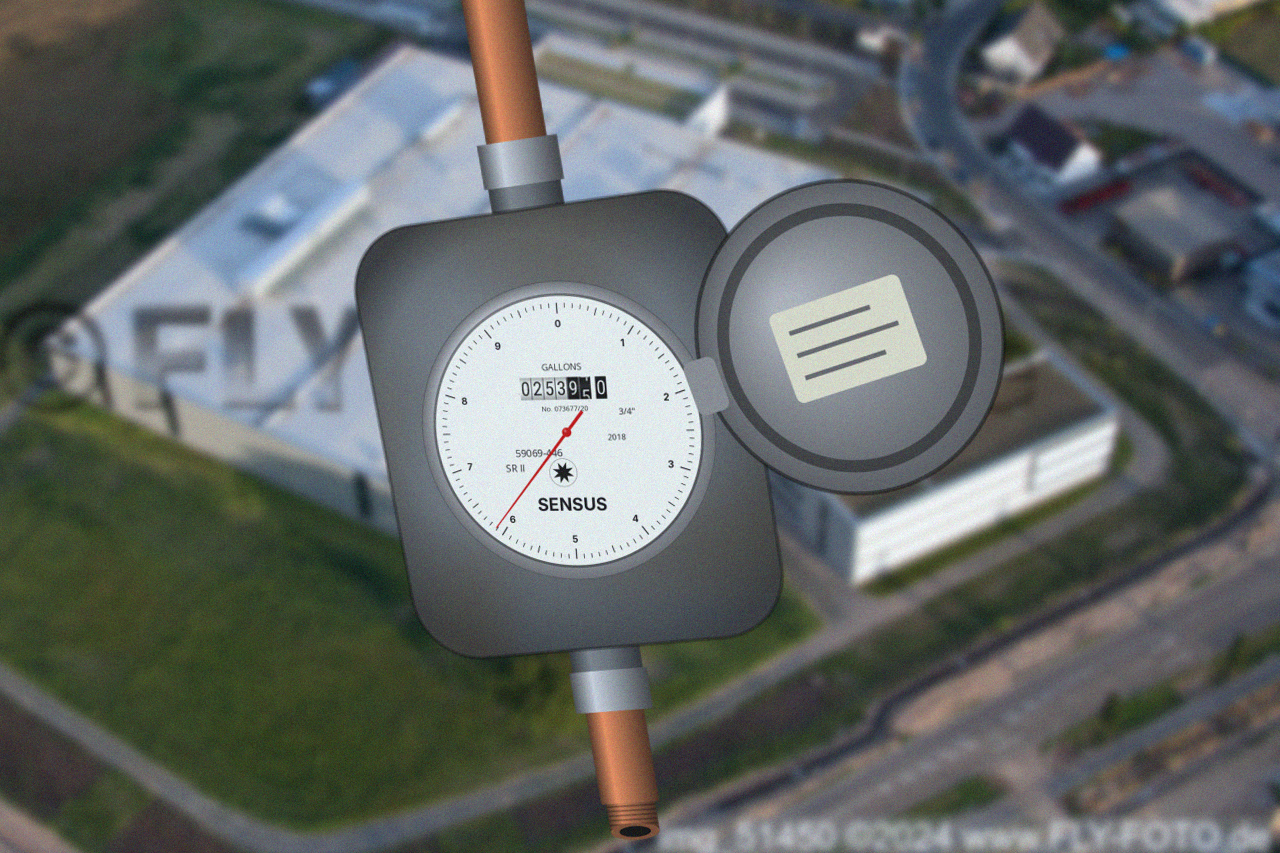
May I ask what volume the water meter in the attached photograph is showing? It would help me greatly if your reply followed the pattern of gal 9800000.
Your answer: gal 253946.1
